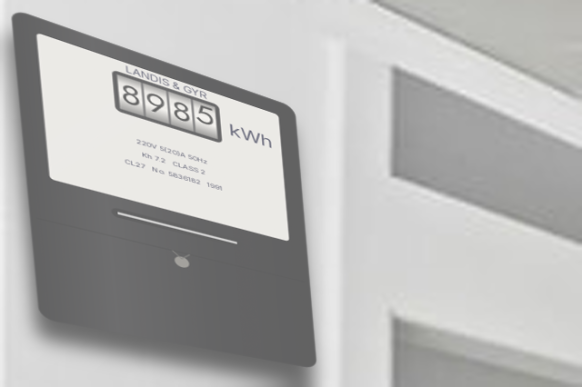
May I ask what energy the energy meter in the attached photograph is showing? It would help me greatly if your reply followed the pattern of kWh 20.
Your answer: kWh 8985
